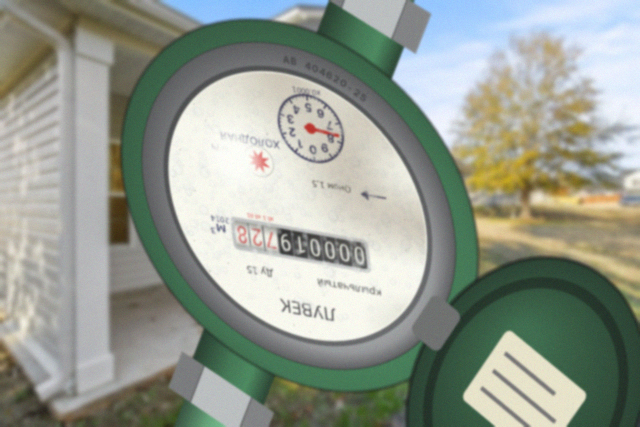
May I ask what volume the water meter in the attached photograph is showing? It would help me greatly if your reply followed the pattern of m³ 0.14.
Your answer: m³ 19.7287
